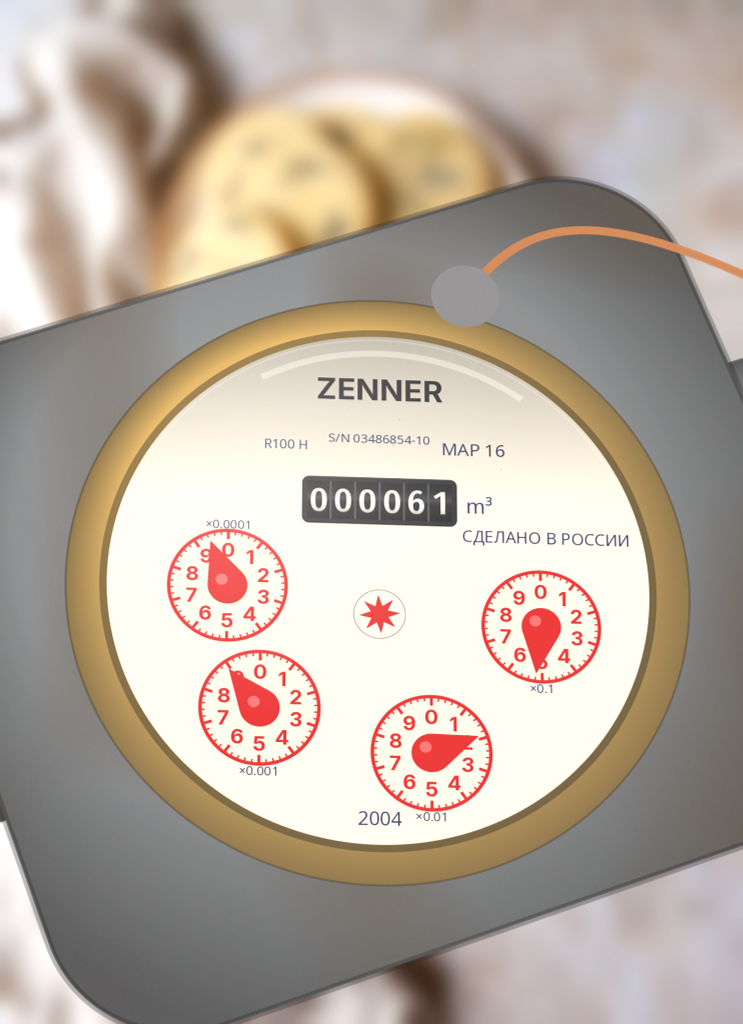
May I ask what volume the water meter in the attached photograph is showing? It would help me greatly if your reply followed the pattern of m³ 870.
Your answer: m³ 61.5189
